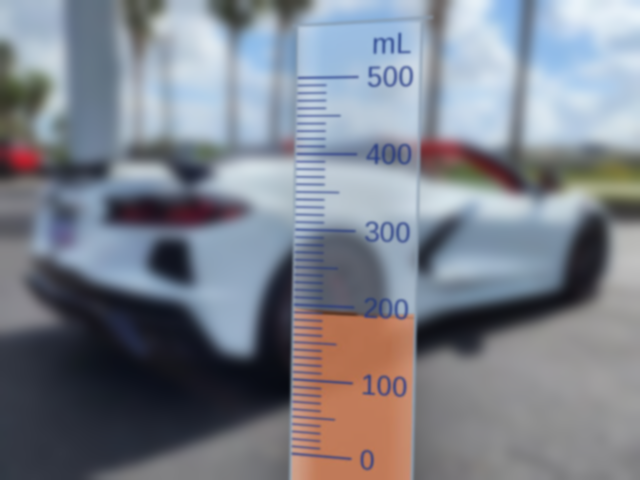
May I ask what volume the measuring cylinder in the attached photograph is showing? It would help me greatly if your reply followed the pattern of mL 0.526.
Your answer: mL 190
